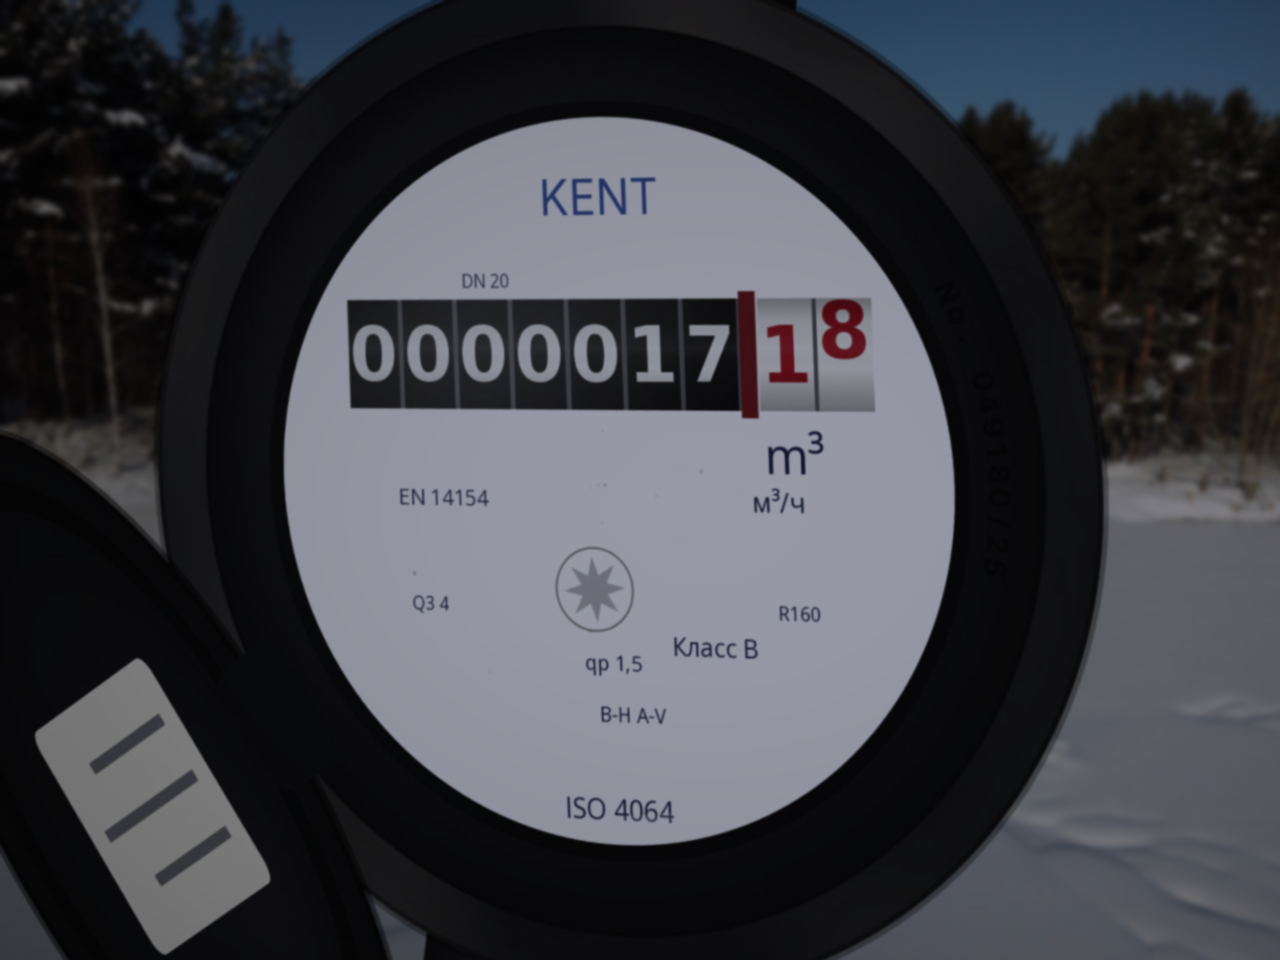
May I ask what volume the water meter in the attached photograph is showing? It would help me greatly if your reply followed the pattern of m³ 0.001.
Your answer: m³ 17.18
